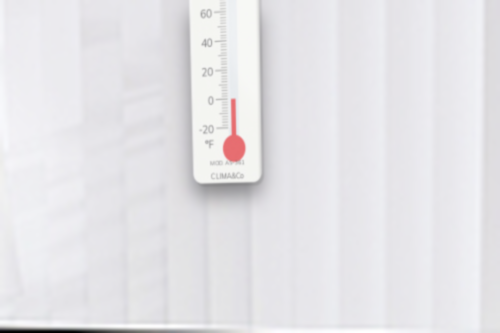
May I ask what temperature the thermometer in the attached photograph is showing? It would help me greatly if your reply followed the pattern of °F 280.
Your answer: °F 0
